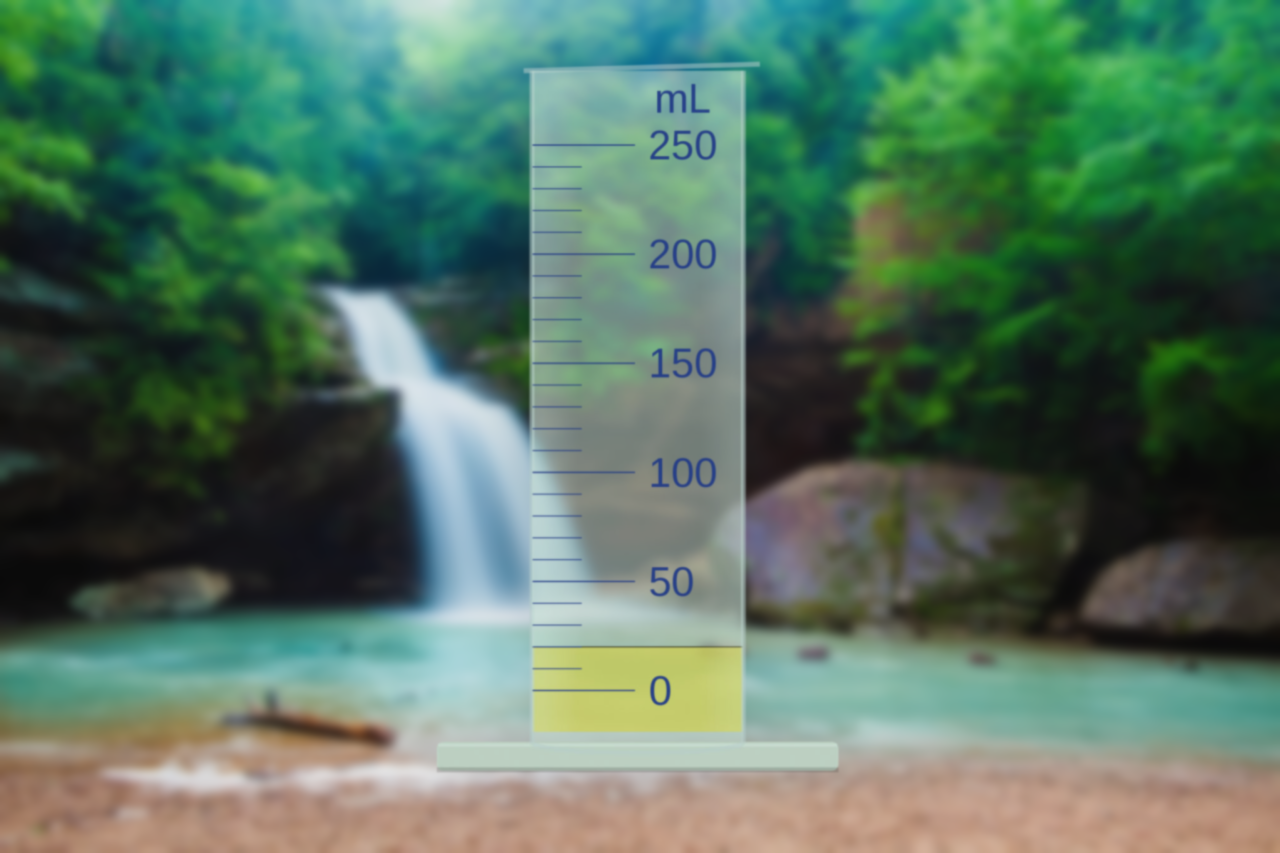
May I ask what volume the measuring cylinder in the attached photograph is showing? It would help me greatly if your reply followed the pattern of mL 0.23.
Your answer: mL 20
